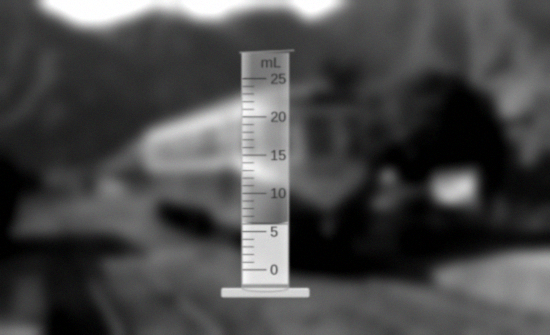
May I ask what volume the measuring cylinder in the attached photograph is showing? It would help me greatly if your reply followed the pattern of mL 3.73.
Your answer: mL 6
